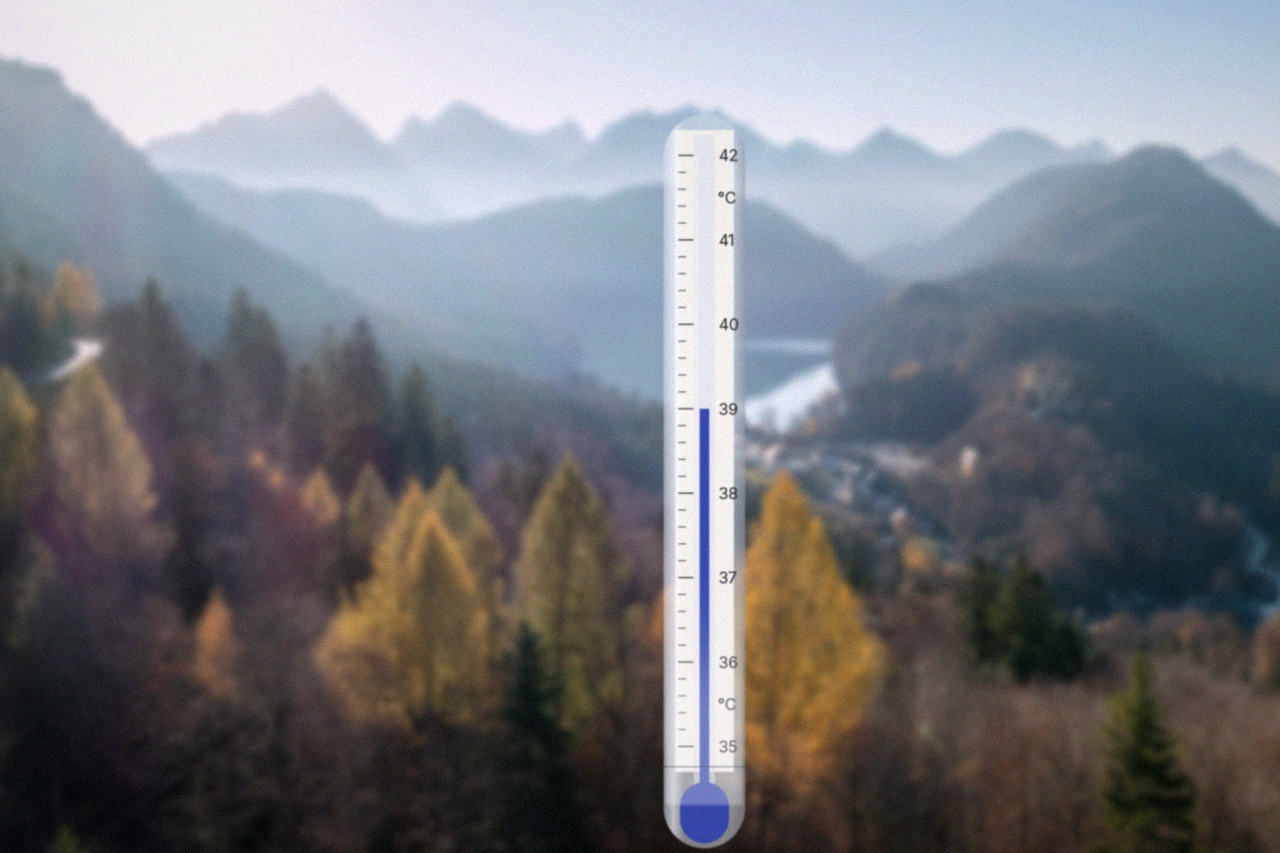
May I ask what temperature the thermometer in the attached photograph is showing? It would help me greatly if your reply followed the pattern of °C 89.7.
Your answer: °C 39
